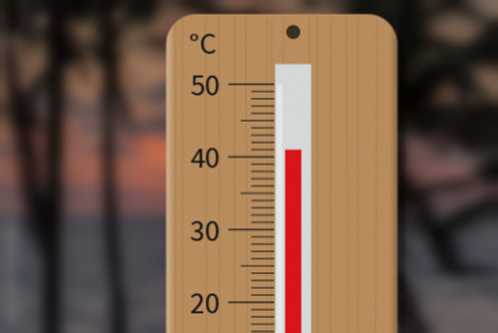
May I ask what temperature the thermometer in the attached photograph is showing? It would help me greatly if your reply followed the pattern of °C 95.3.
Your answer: °C 41
